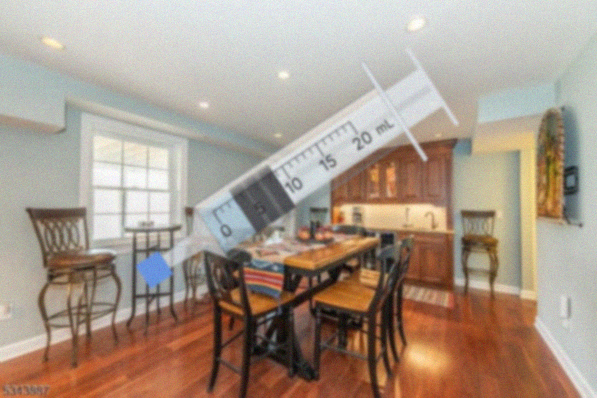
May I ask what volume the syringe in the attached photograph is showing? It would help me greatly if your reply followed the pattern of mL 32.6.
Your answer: mL 3
